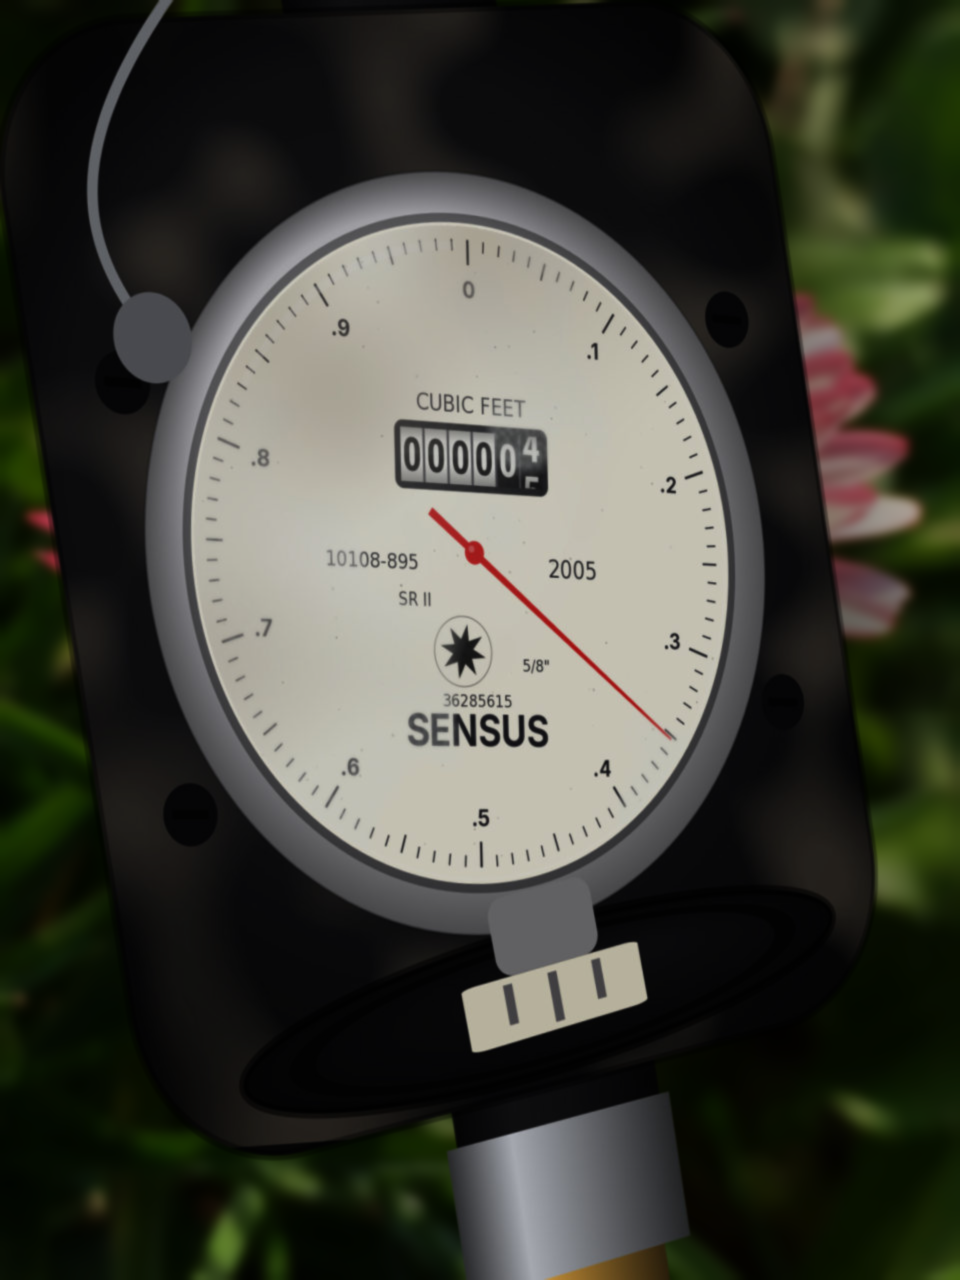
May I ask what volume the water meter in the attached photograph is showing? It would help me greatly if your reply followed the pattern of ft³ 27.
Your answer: ft³ 4.35
